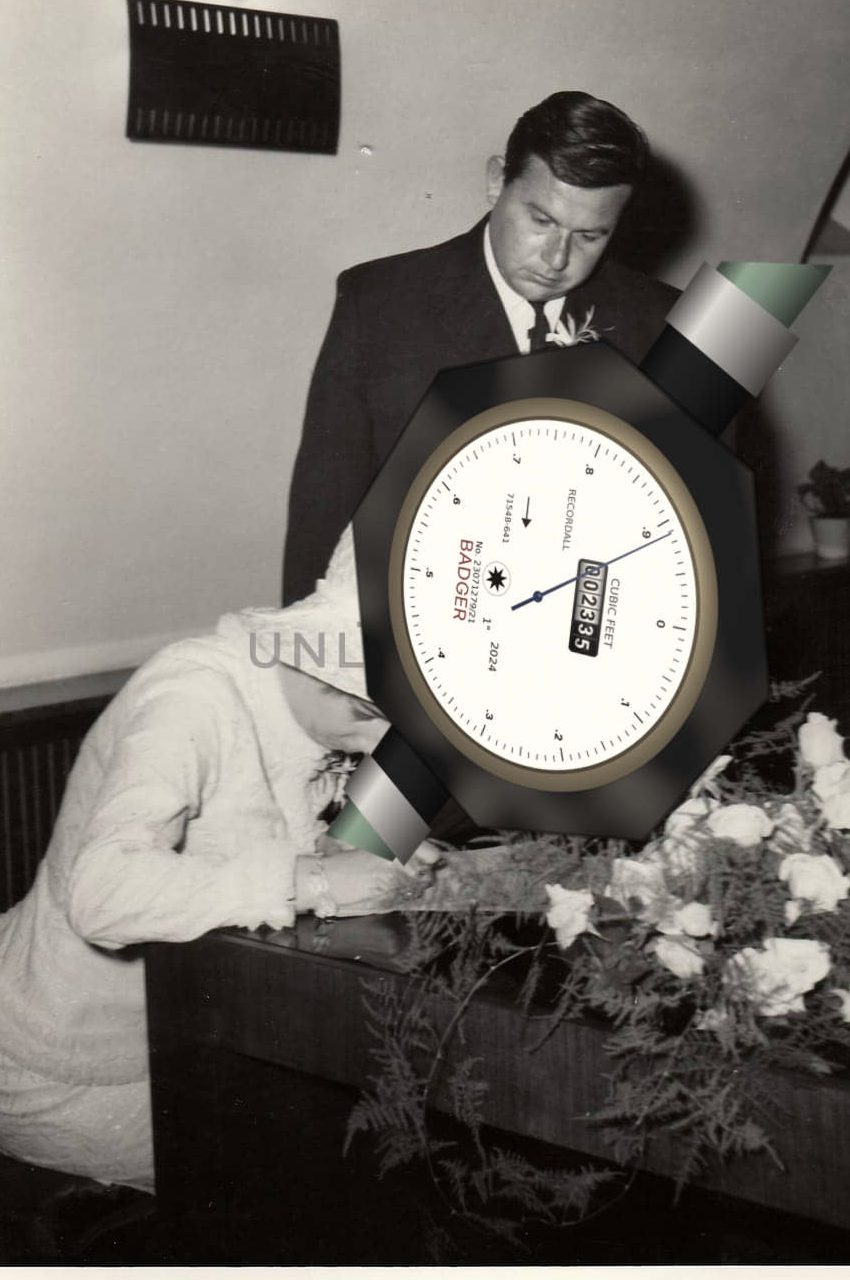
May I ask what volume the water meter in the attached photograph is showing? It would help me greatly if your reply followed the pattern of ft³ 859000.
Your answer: ft³ 2334.91
